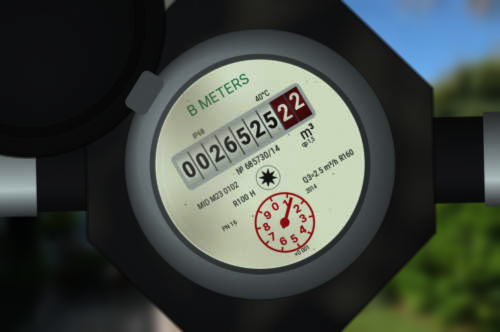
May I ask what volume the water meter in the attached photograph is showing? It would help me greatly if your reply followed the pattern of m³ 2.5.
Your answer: m³ 26525.221
